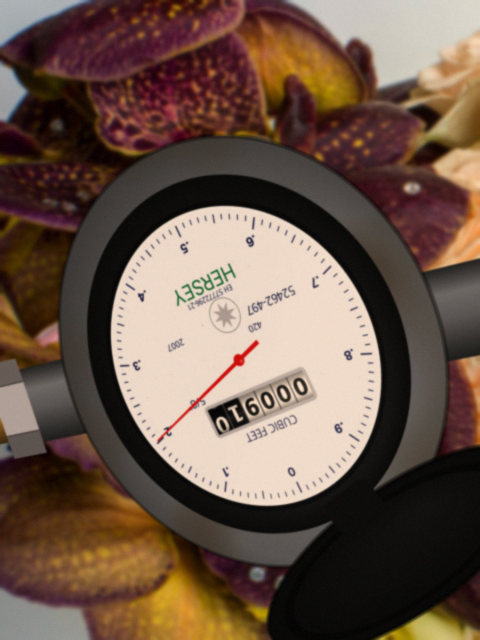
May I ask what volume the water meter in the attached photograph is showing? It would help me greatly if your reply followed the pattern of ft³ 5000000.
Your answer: ft³ 910.20
